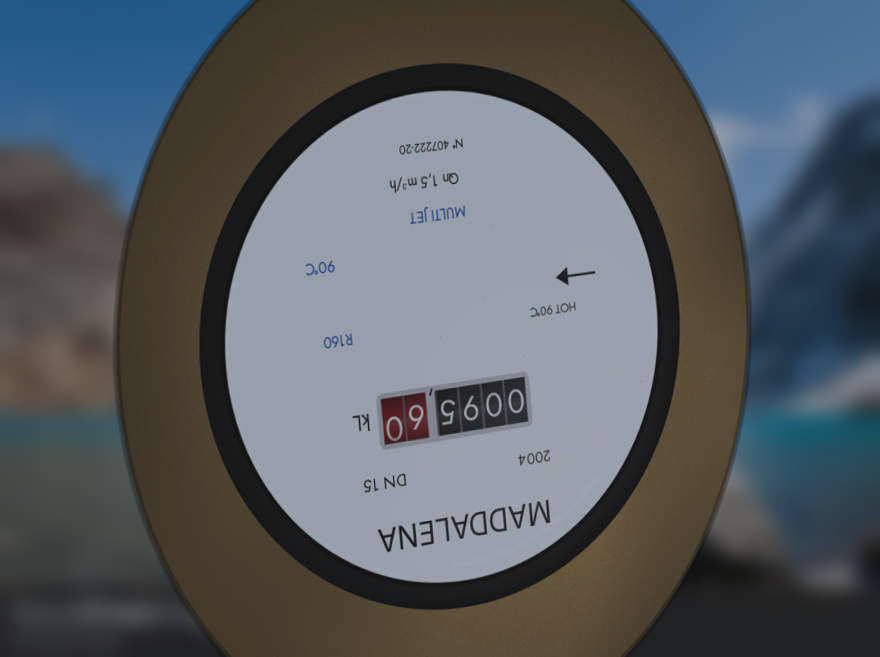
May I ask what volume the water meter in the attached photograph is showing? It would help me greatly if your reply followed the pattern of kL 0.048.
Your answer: kL 95.60
